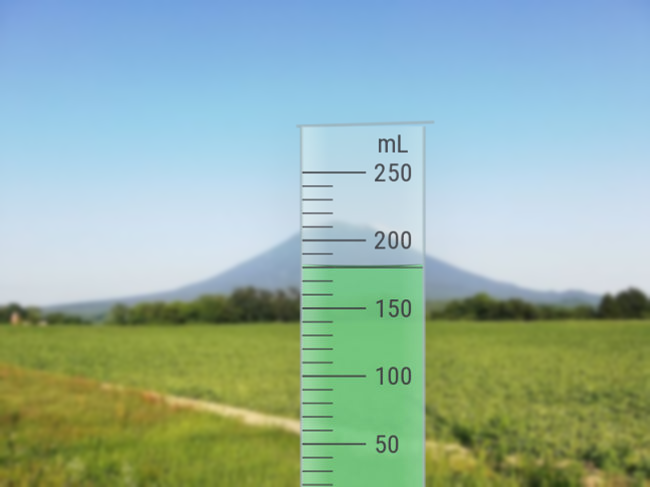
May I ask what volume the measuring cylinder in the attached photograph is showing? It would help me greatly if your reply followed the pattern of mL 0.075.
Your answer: mL 180
